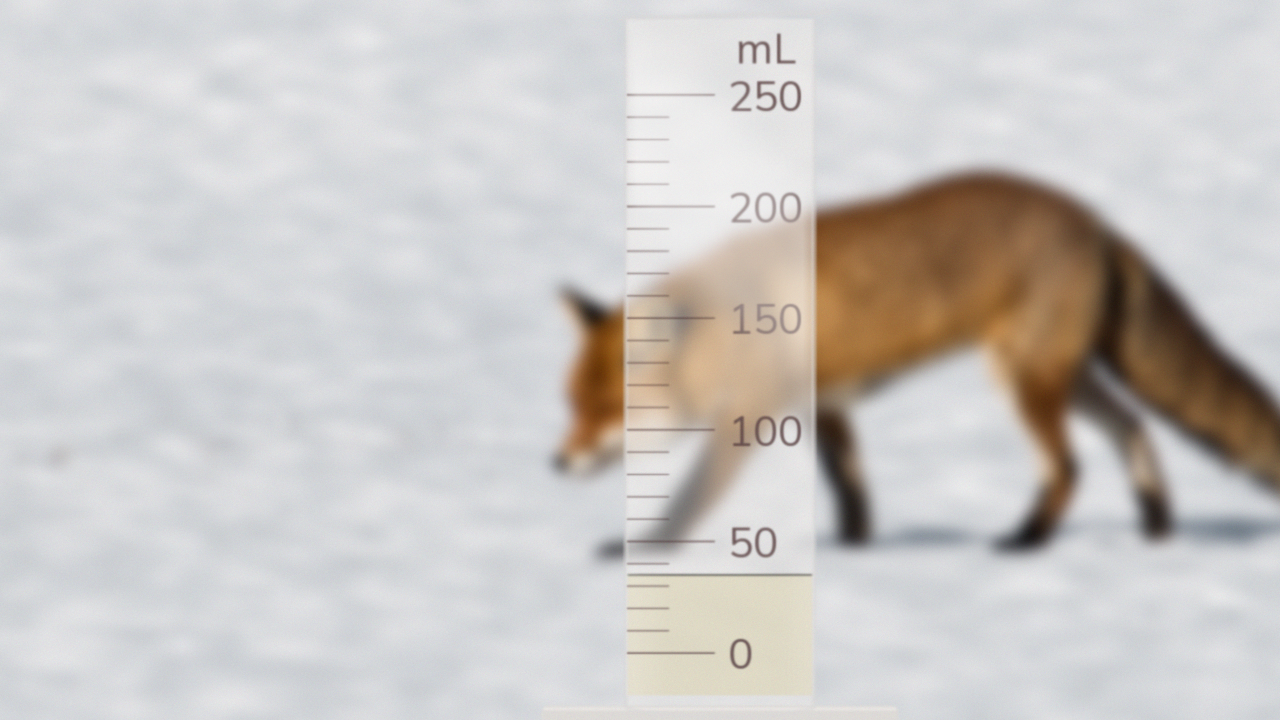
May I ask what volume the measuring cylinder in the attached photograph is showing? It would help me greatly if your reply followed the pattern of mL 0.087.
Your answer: mL 35
